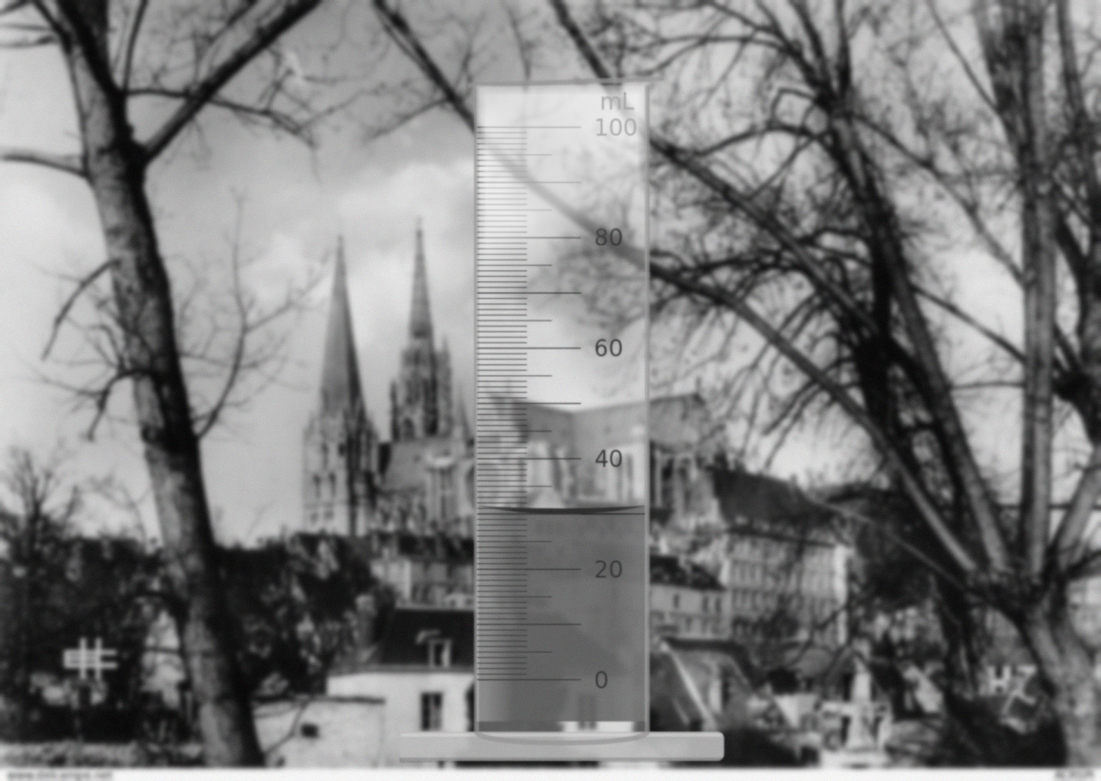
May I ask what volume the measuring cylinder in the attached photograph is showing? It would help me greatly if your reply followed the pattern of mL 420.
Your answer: mL 30
